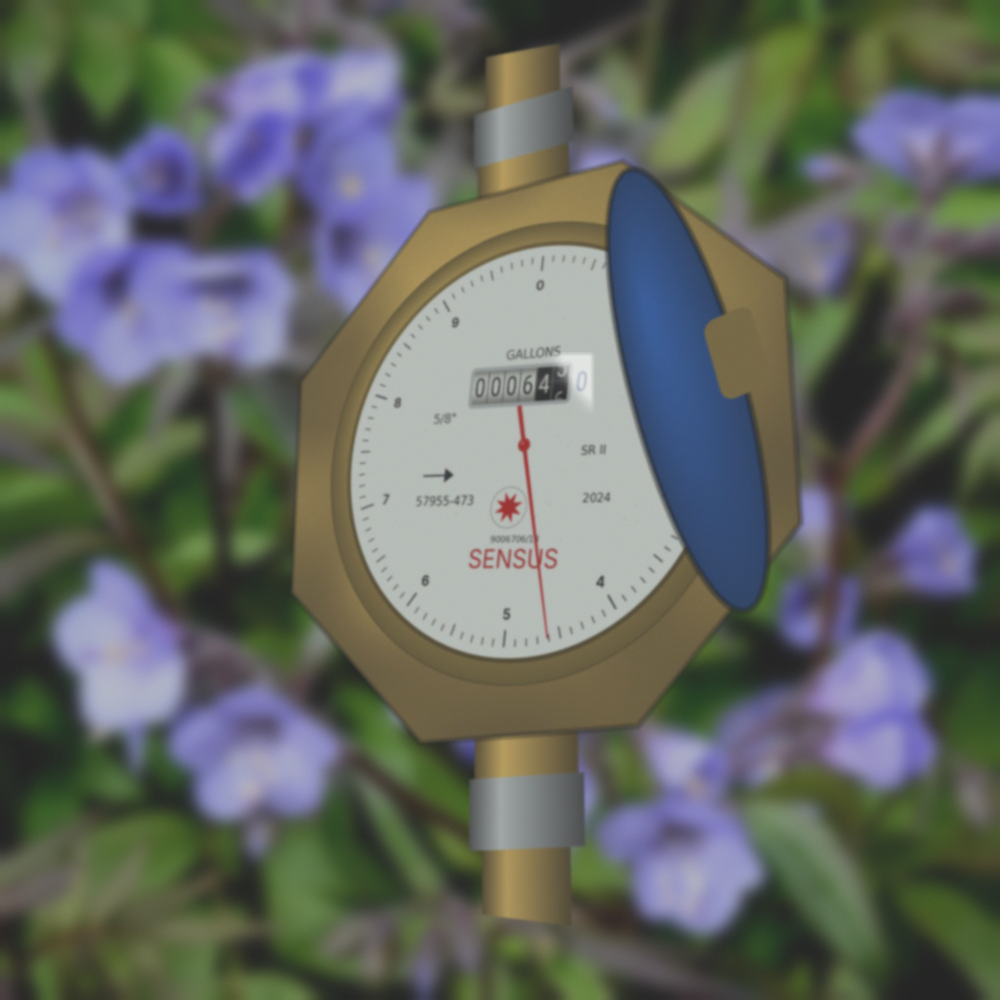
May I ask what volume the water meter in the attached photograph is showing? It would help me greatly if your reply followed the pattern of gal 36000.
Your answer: gal 6454.6
